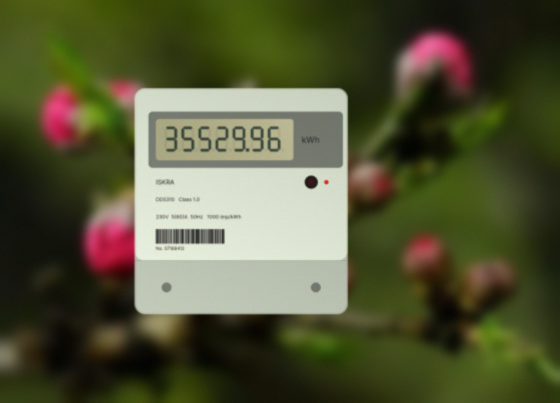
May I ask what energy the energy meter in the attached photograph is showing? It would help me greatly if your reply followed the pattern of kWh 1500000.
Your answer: kWh 35529.96
